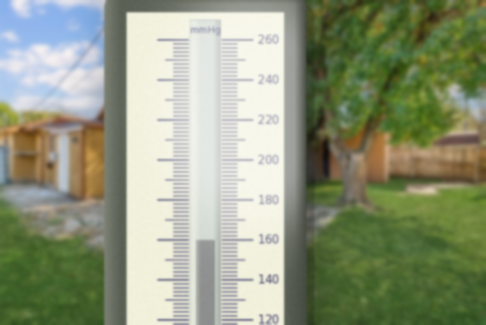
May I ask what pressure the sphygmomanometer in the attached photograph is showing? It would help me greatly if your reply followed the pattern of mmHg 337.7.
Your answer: mmHg 160
